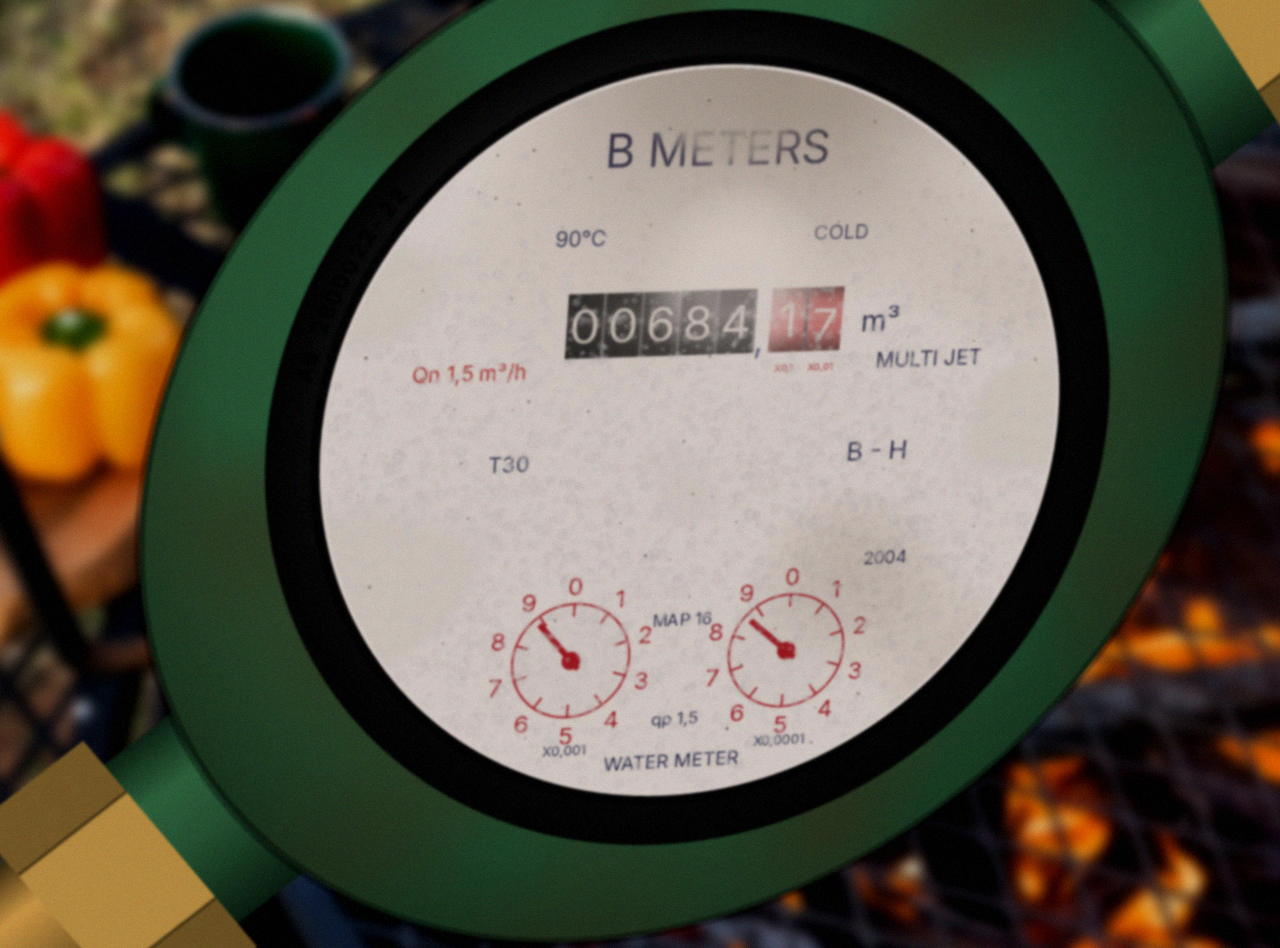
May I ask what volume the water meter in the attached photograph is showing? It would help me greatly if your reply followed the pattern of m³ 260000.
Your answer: m³ 684.1688
